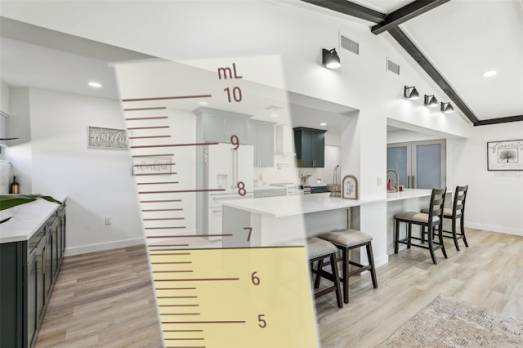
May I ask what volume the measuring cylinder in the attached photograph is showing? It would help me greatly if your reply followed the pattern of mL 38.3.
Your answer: mL 6.7
